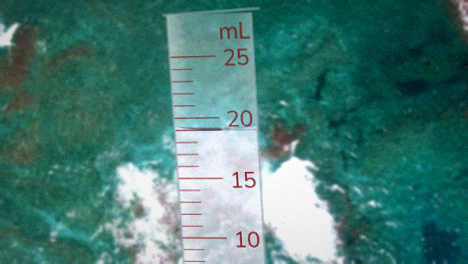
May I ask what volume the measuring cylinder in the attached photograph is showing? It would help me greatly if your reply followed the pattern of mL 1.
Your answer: mL 19
